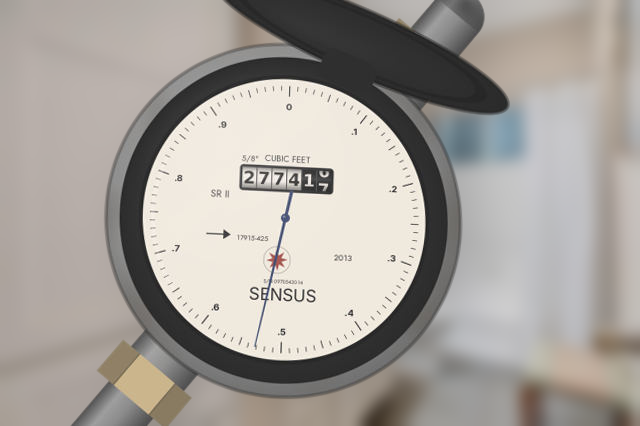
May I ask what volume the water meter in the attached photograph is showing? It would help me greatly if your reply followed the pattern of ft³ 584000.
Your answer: ft³ 277416.53
